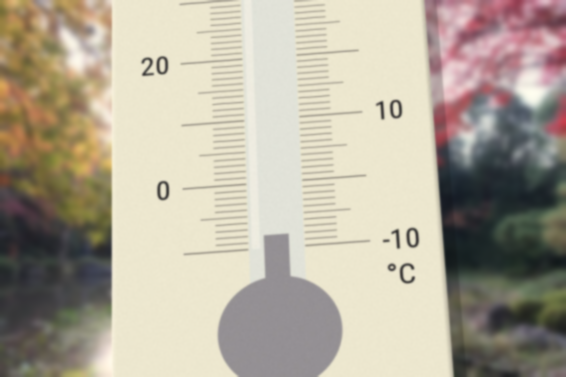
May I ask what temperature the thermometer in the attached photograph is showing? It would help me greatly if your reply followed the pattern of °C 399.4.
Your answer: °C -8
